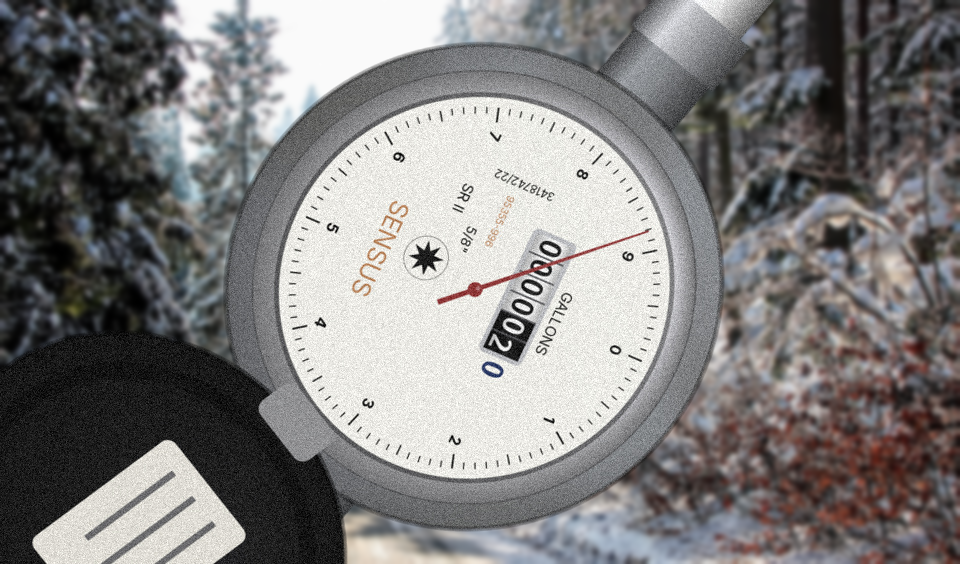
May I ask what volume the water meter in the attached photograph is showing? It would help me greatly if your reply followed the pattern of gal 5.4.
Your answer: gal 18.8
